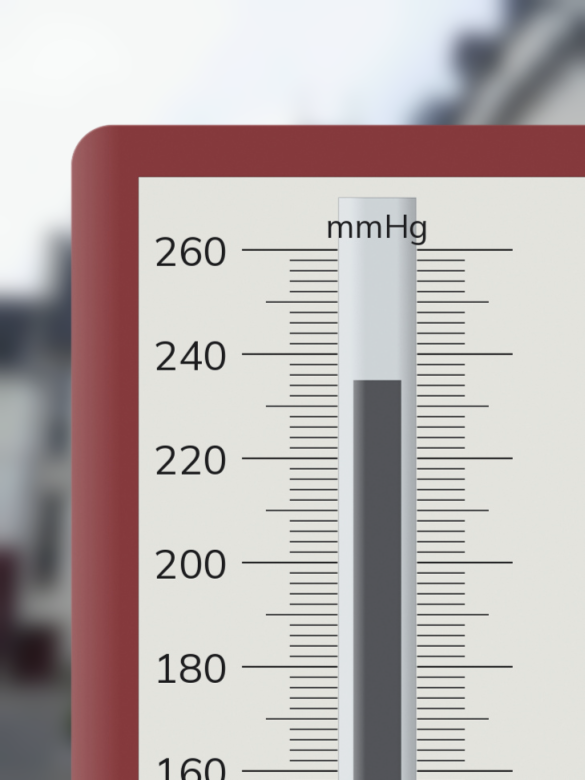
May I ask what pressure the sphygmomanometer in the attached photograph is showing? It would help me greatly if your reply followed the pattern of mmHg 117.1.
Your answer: mmHg 235
